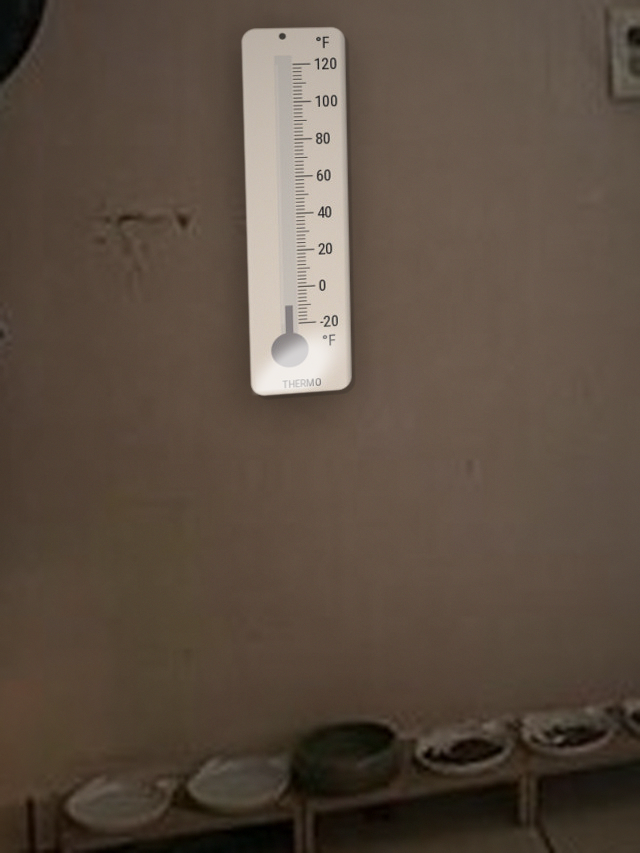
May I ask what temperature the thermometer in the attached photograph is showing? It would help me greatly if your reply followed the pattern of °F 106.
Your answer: °F -10
